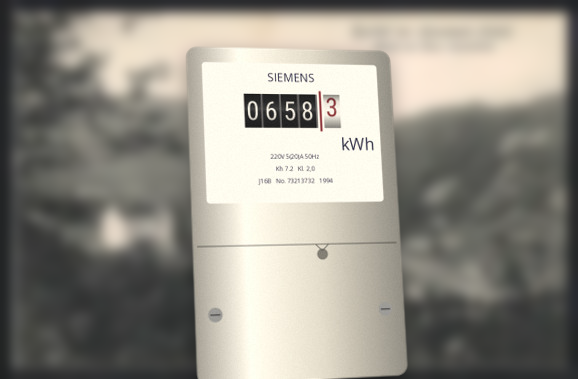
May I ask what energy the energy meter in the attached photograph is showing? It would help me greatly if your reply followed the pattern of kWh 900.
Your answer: kWh 658.3
